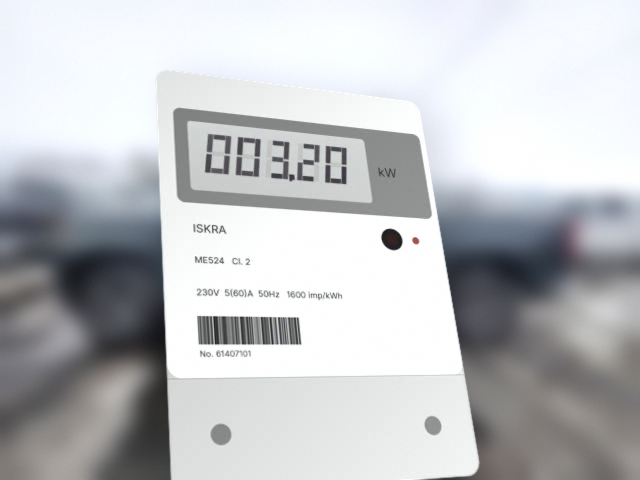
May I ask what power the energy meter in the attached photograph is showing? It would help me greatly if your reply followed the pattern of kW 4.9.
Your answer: kW 3.20
